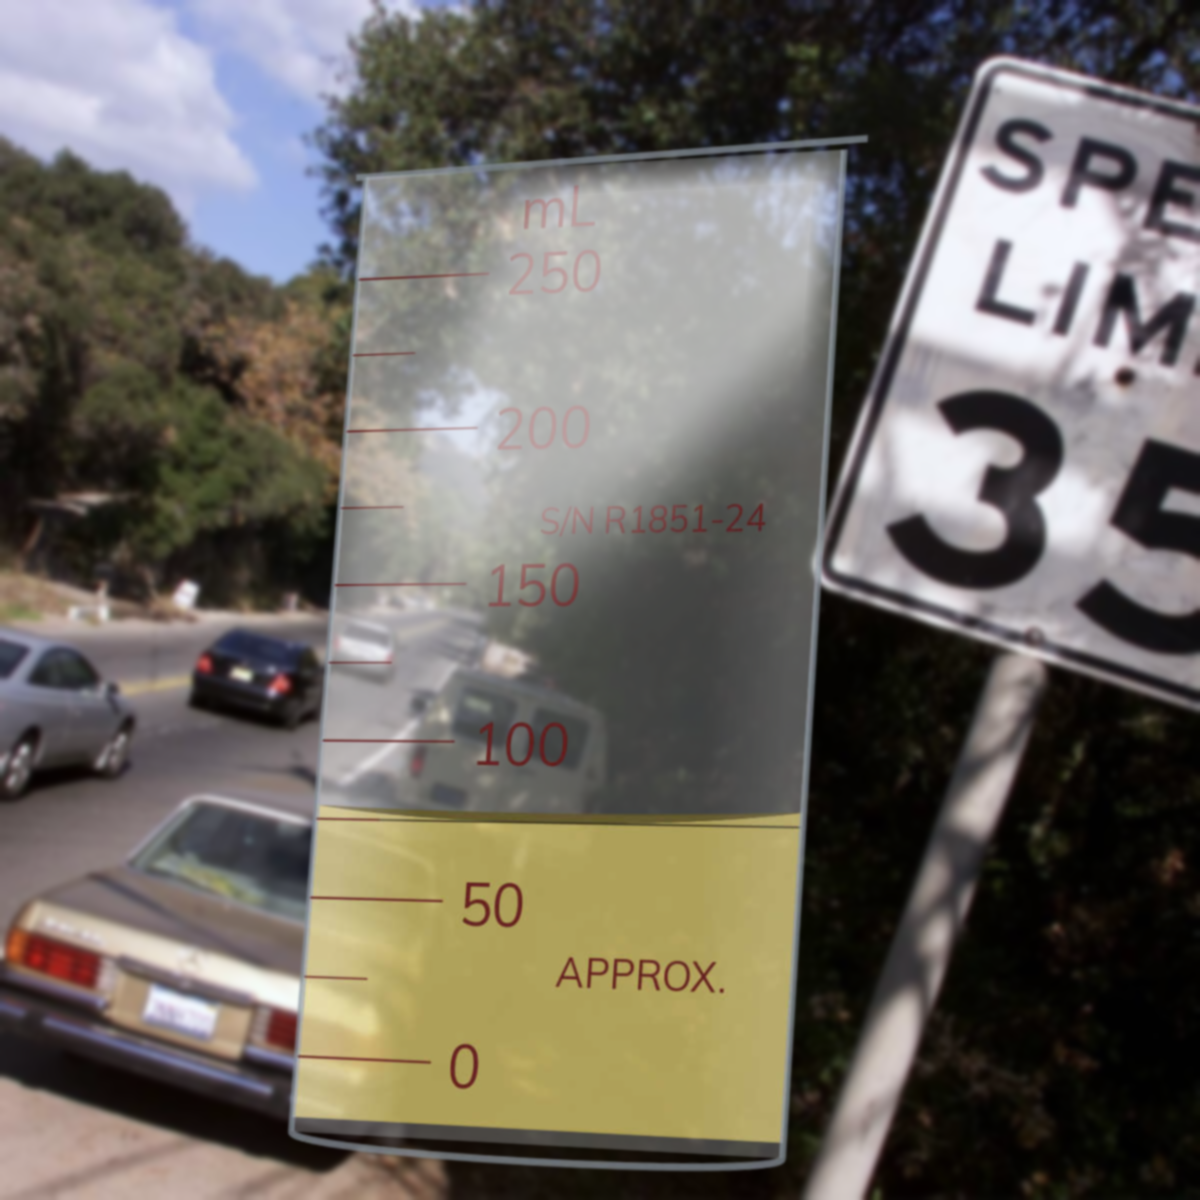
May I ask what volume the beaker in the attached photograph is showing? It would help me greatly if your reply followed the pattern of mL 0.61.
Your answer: mL 75
